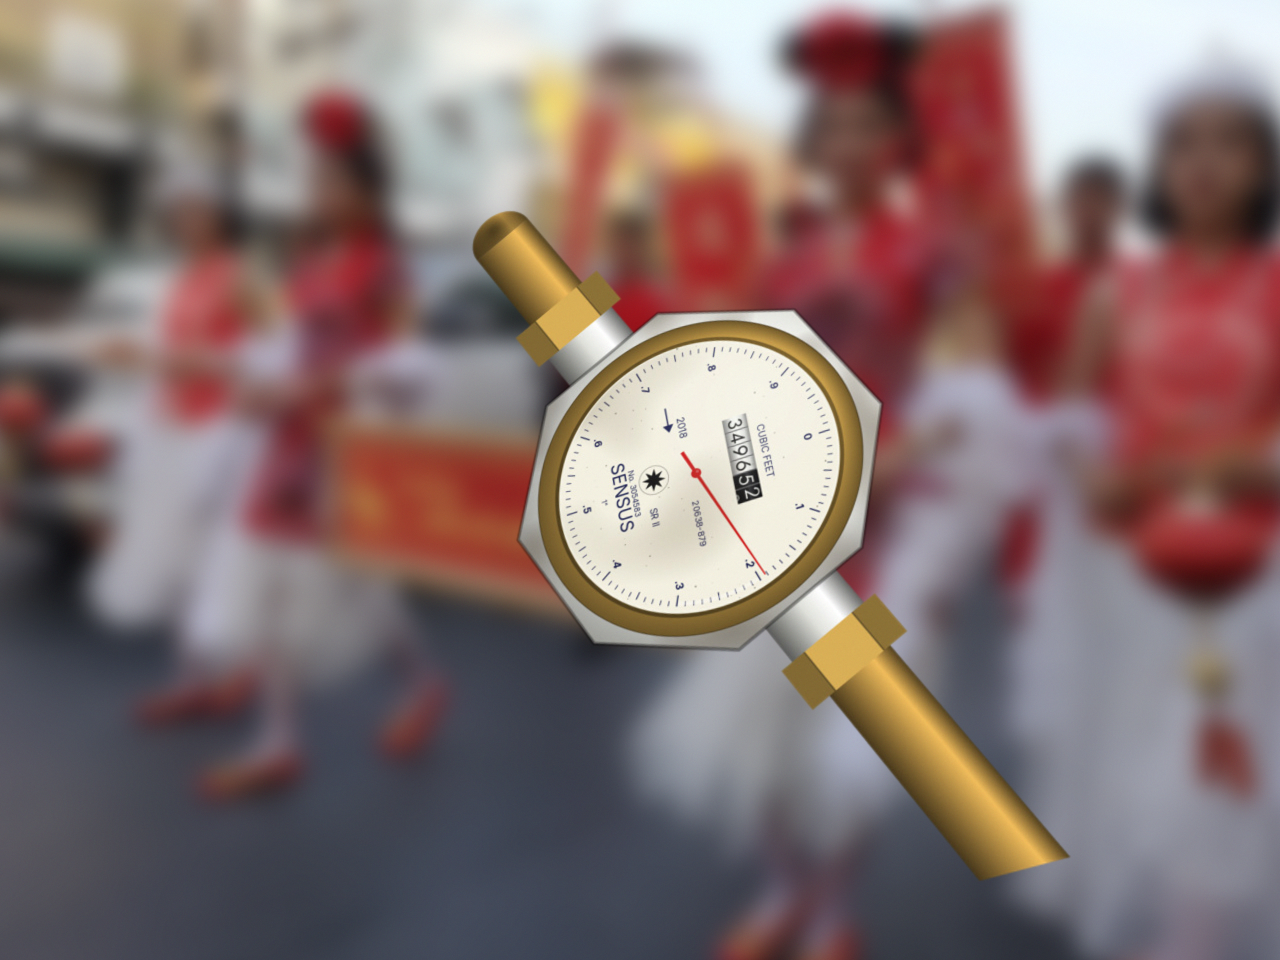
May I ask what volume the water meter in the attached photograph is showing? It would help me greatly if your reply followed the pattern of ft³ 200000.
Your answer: ft³ 349652.19
